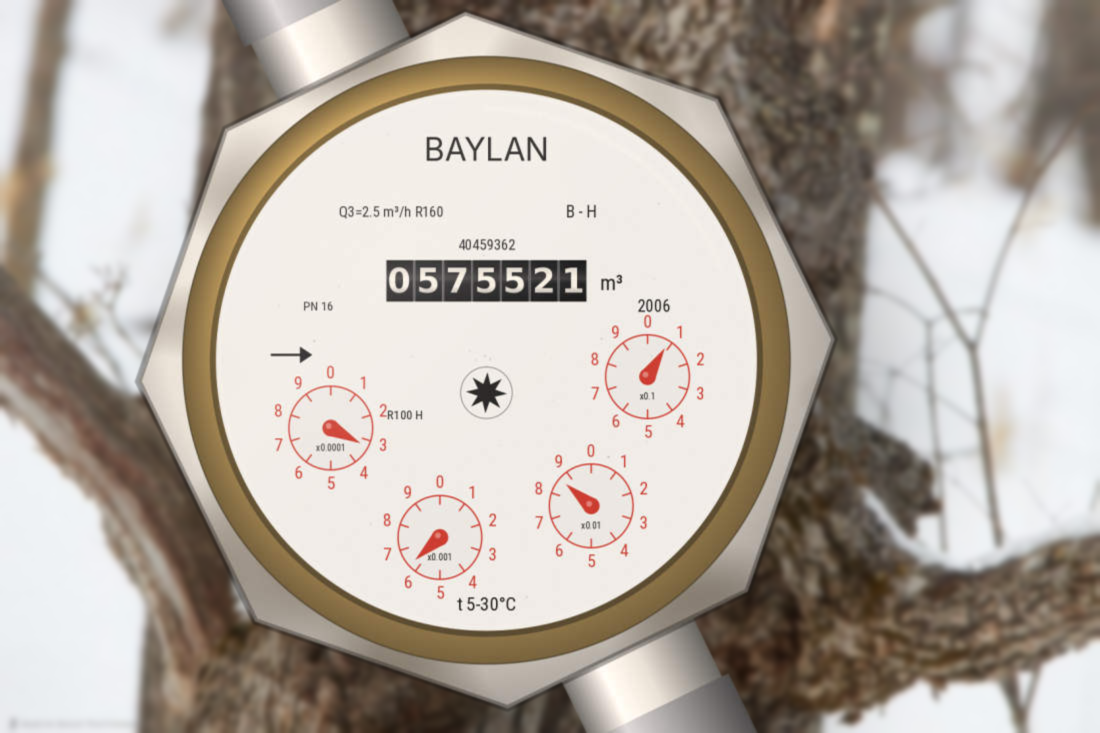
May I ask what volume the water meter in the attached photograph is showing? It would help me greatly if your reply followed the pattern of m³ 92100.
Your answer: m³ 575521.0863
